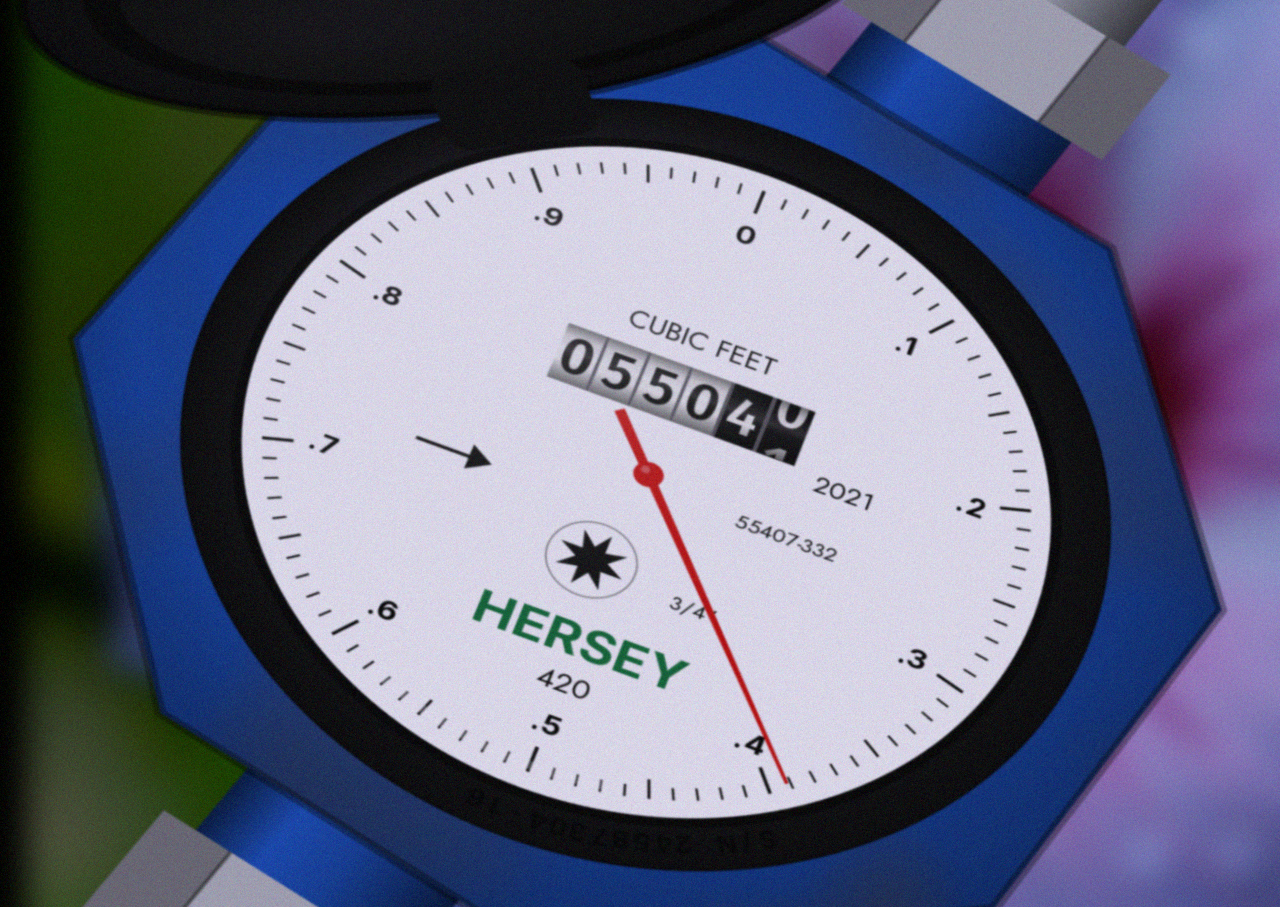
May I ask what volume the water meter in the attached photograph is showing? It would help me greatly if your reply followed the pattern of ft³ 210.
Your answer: ft³ 55040.39
